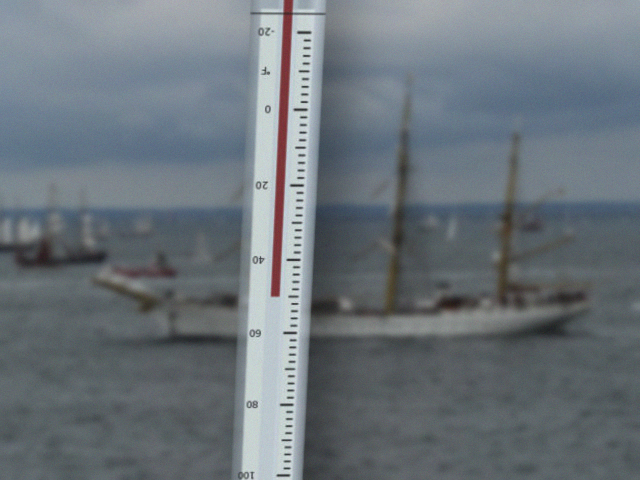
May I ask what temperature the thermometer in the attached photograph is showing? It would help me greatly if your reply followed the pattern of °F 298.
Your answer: °F 50
